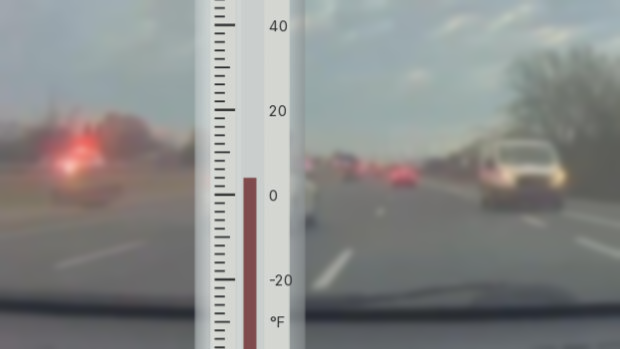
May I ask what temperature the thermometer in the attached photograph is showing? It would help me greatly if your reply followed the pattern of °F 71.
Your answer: °F 4
